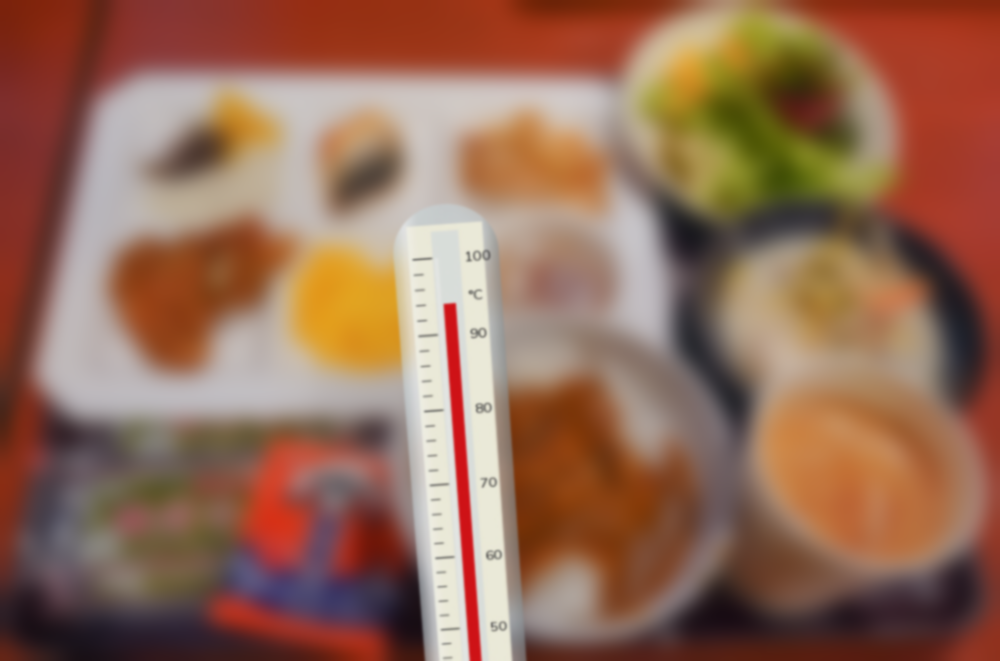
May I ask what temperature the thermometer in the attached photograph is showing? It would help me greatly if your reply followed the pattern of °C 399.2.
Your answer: °C 94
